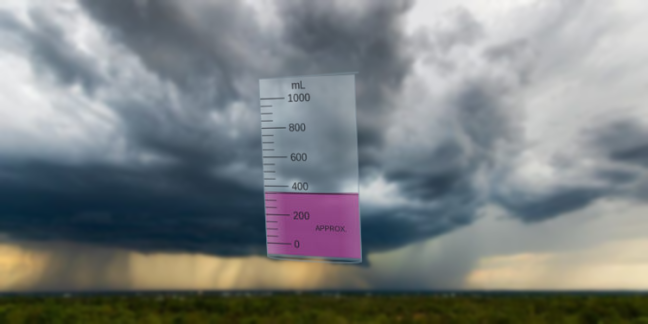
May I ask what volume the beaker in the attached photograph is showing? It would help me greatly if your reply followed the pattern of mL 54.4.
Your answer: mL 350
